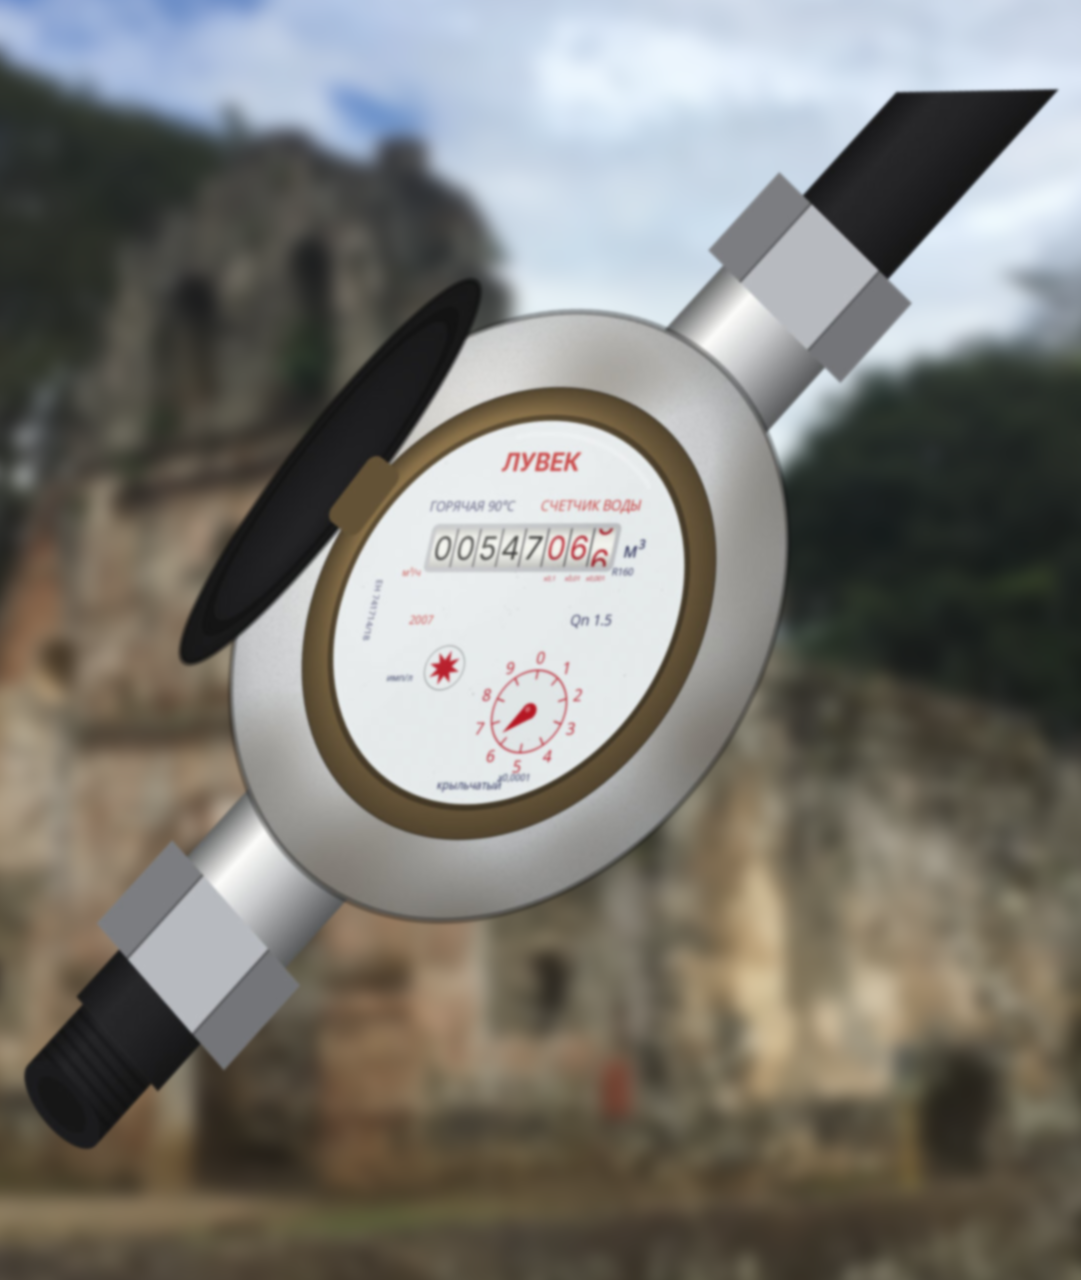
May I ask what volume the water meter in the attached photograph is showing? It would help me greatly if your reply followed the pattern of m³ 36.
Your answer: m³ 547.0656
